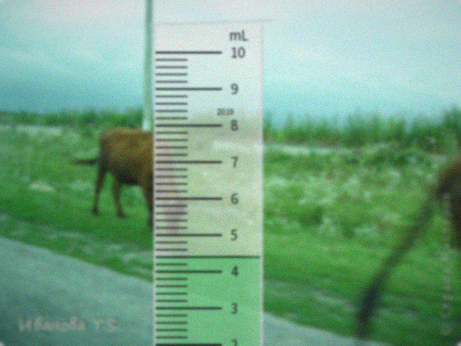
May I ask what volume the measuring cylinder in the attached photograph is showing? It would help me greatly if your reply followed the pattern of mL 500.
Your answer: mL 4.4
